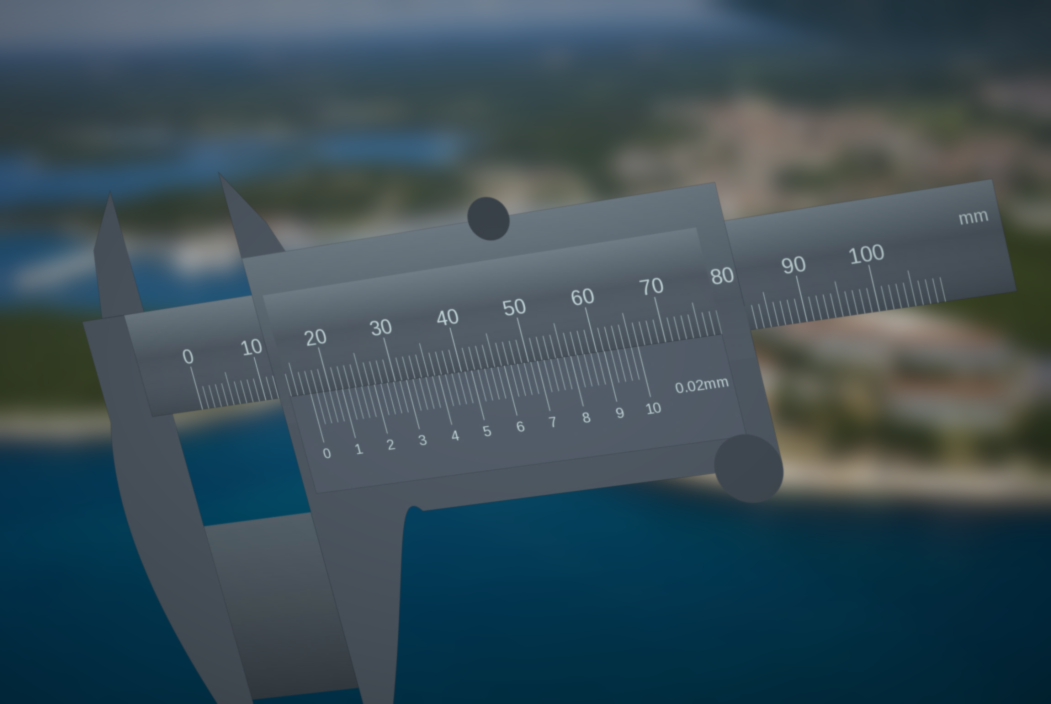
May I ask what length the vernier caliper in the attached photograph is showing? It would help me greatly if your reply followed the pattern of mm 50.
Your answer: mm 17.0
